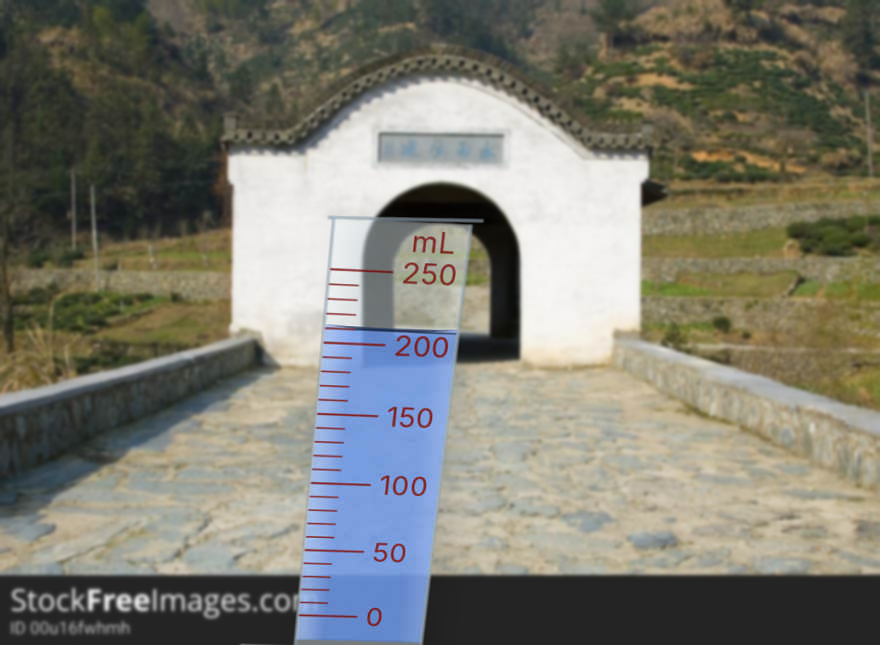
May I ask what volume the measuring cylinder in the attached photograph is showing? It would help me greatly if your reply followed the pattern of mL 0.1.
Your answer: mL 210
